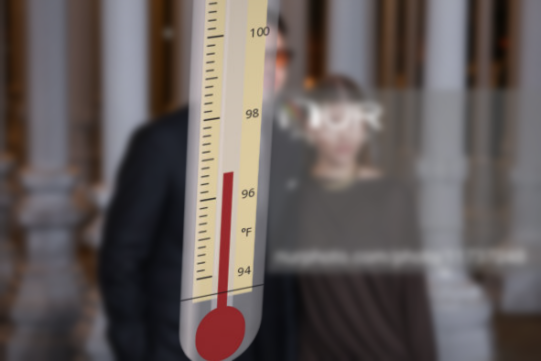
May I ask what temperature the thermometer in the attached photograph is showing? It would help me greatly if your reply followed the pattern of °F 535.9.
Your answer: °F 96.6
